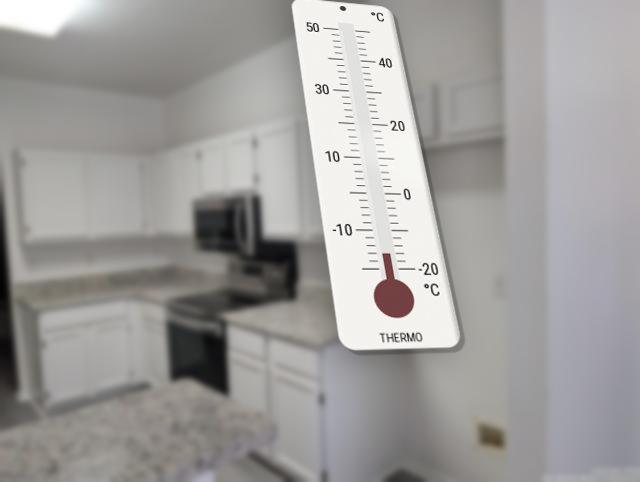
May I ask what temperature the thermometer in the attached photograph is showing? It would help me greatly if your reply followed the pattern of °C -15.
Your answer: °C -16
